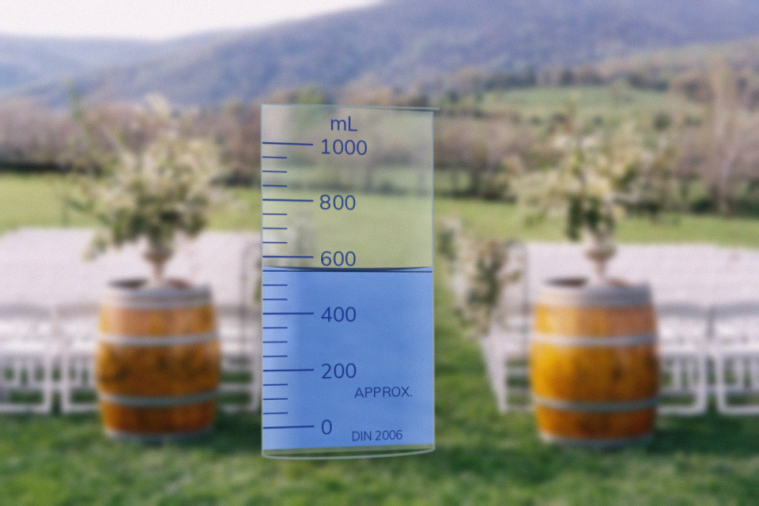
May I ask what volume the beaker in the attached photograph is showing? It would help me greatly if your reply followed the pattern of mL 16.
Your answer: mL 550
